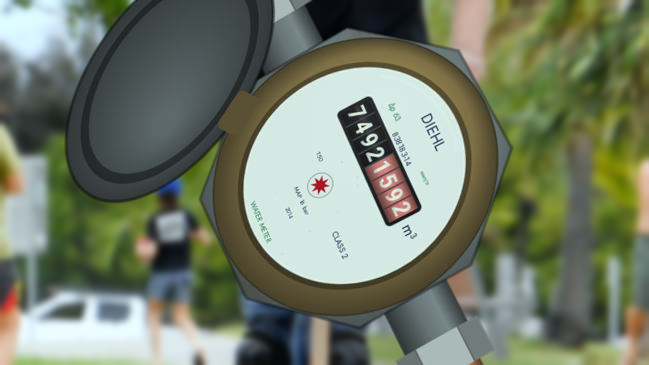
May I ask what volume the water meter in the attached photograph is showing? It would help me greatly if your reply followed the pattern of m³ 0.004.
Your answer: m³ 7492.1592
